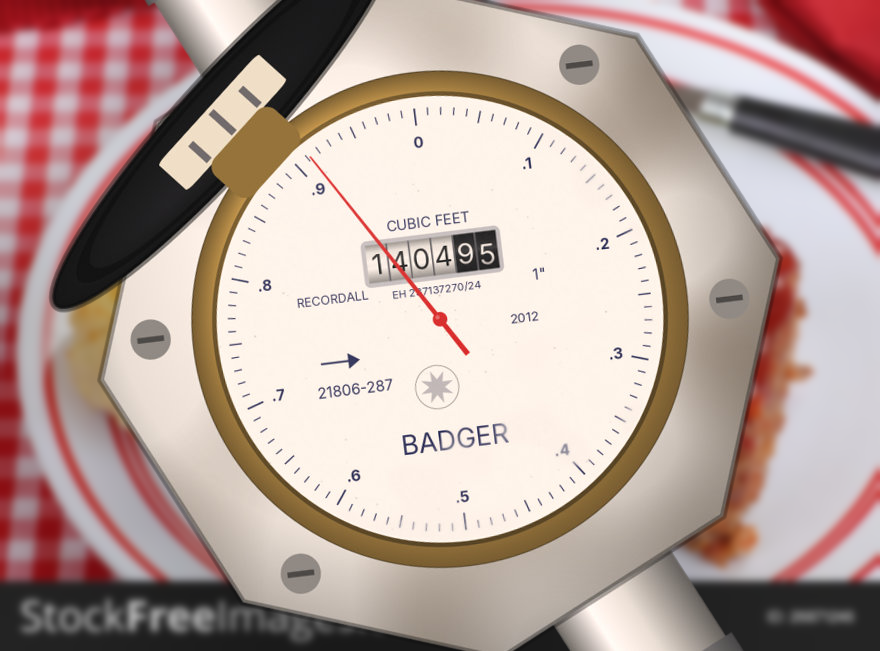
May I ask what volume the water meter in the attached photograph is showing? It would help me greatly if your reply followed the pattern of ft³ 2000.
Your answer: ft³ 140494.91
